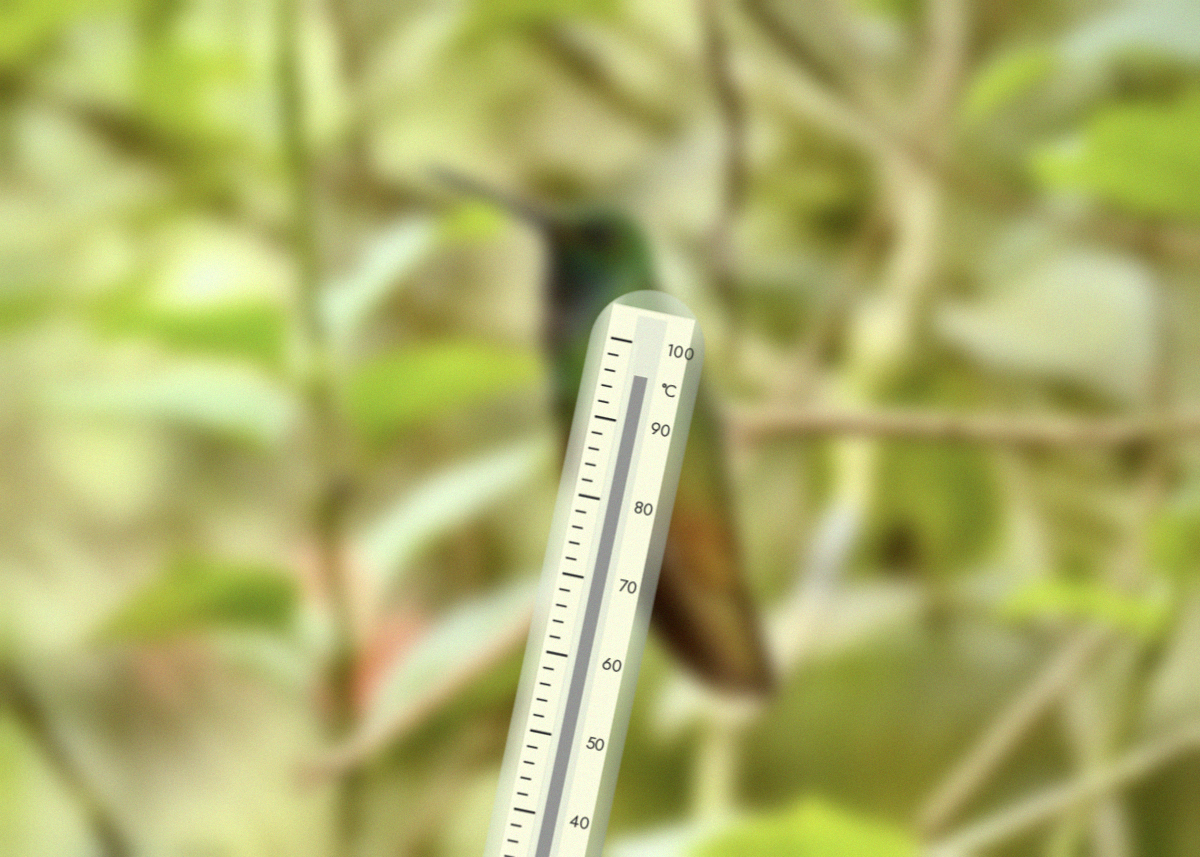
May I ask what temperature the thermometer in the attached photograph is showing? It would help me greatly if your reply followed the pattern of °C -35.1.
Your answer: °C 96
